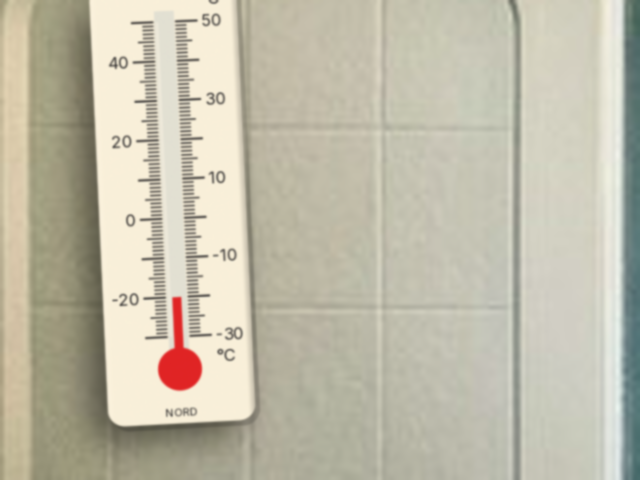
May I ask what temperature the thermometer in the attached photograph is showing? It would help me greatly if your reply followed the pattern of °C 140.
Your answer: °C -20
